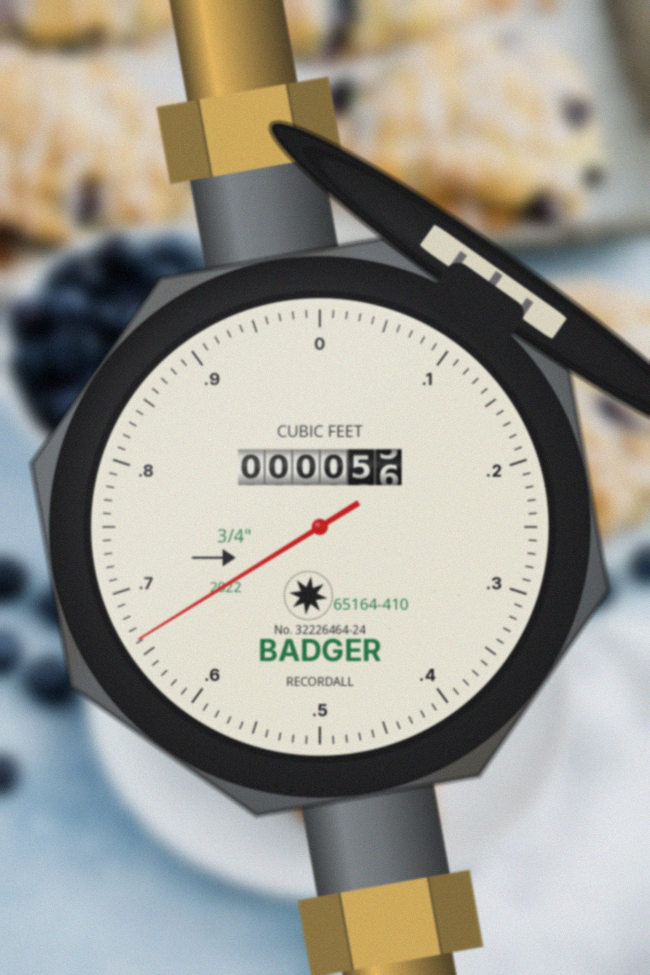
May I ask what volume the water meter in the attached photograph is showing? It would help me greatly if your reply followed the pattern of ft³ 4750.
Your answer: ft³ 55.66
